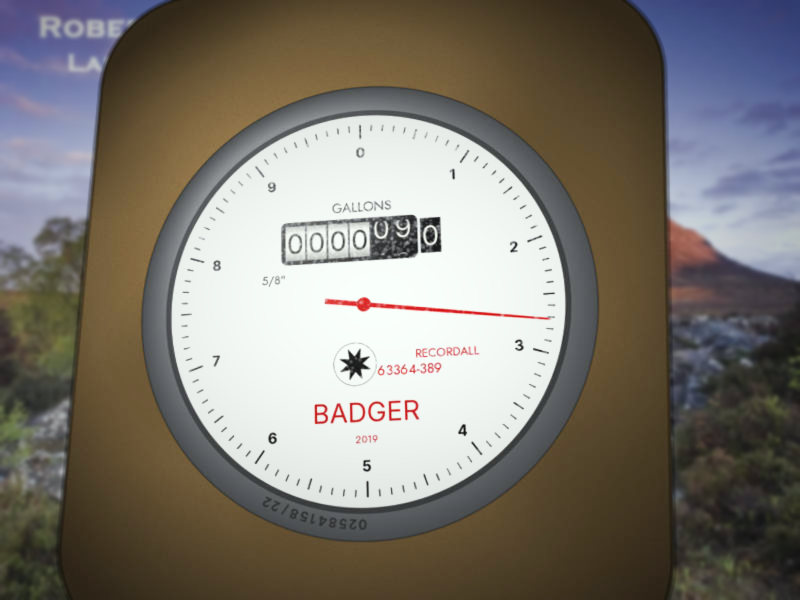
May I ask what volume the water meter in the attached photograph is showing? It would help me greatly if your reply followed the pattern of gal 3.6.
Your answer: gal 92.7
